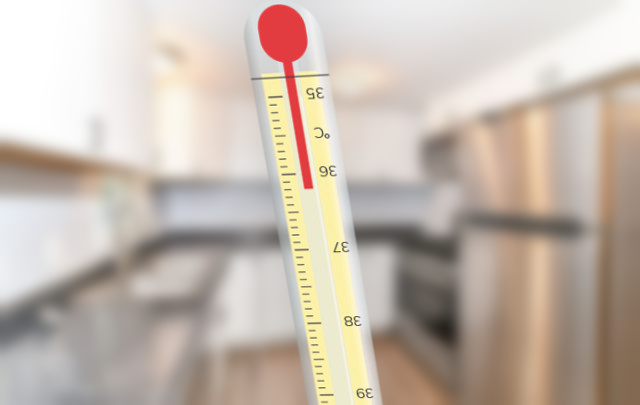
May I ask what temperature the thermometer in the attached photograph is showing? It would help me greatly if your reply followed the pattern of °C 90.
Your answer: °C 36.2
